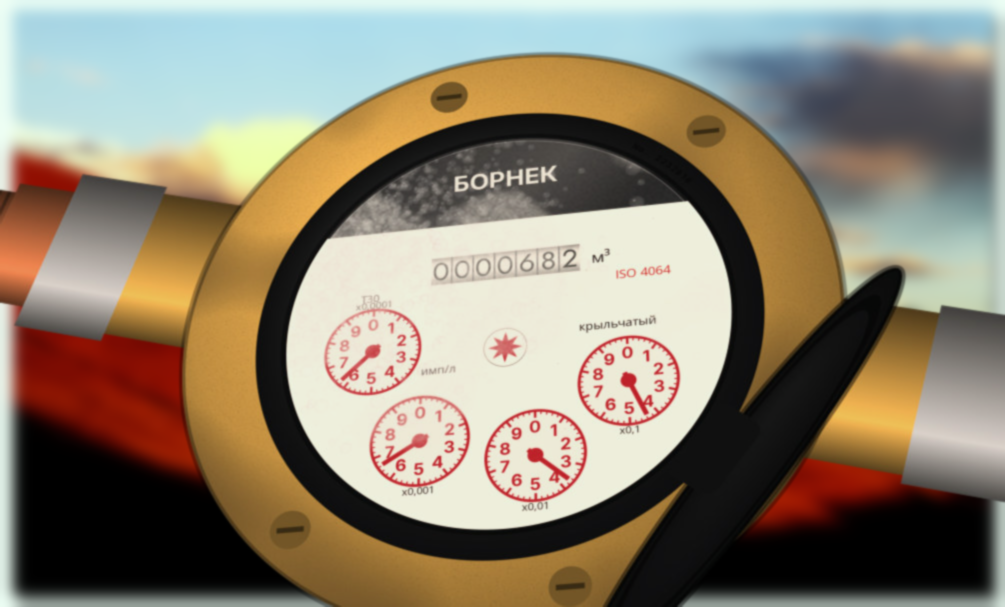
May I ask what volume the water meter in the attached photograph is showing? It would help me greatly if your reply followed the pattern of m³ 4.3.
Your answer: m³ 682.4366
